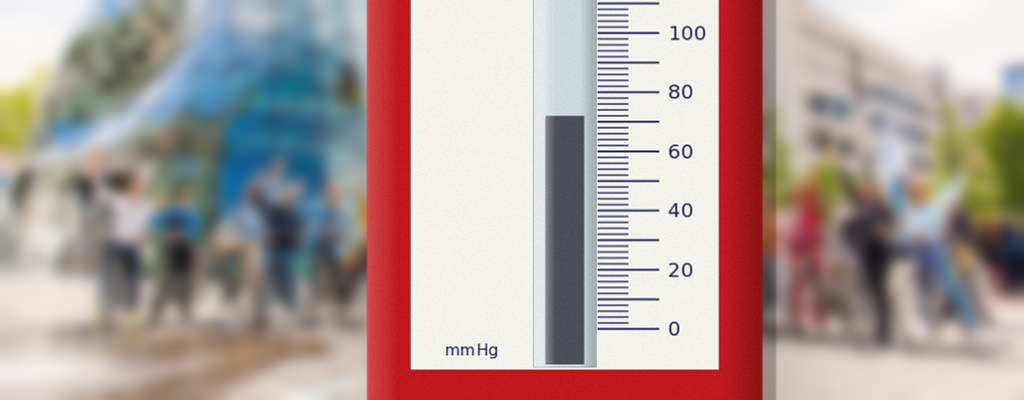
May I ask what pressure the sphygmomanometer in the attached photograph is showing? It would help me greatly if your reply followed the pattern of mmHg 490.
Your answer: mmHg 72
